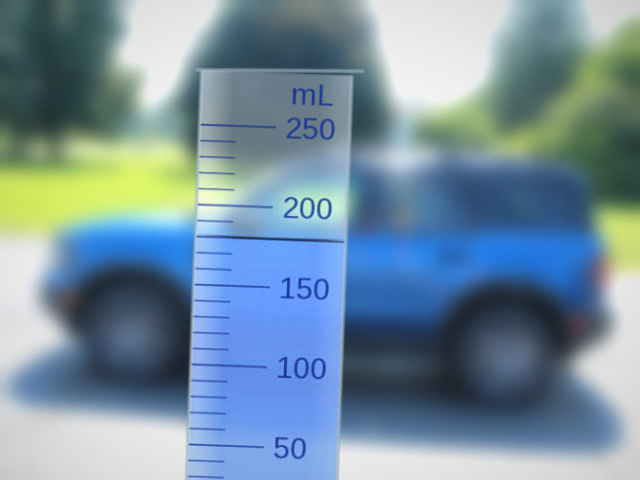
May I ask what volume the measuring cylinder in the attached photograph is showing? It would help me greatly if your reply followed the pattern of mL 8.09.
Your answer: mL 180
